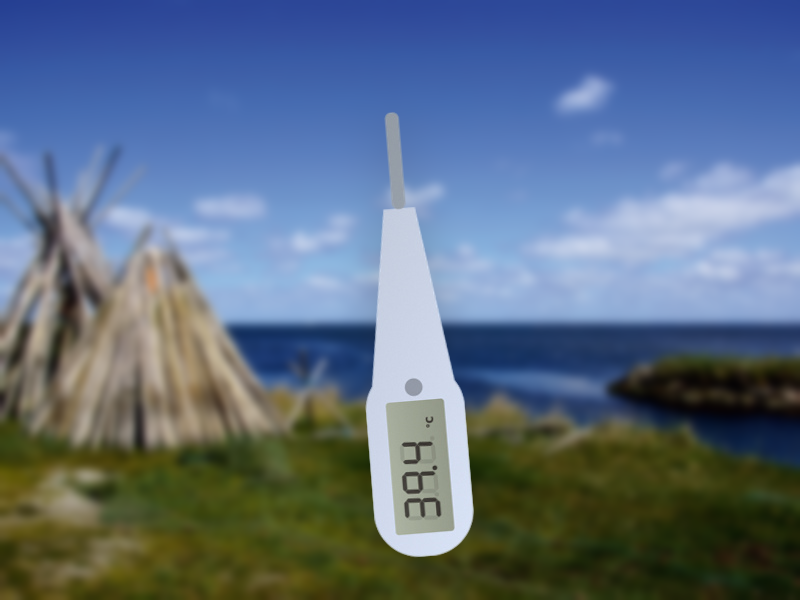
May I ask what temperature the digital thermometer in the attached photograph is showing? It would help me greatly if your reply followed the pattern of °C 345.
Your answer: °C 39.4
